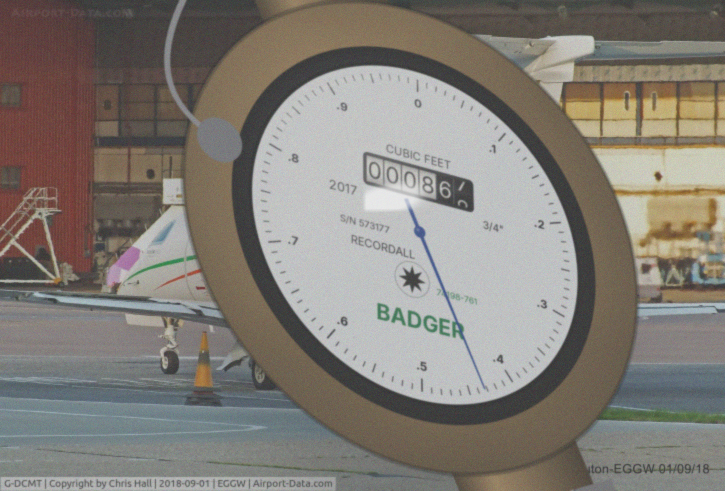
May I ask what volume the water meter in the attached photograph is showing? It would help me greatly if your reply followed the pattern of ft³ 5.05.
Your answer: ft³ 867.43
